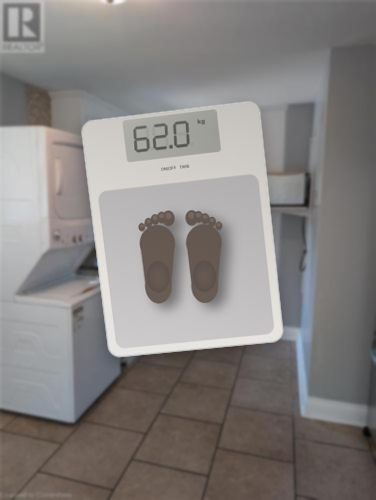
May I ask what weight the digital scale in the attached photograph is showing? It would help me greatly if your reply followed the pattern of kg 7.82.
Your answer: kg 62.0
